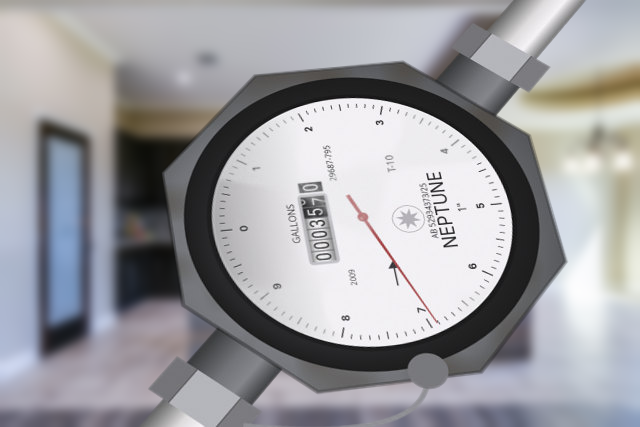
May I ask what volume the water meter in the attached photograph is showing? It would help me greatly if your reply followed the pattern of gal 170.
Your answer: gal 3566.9
